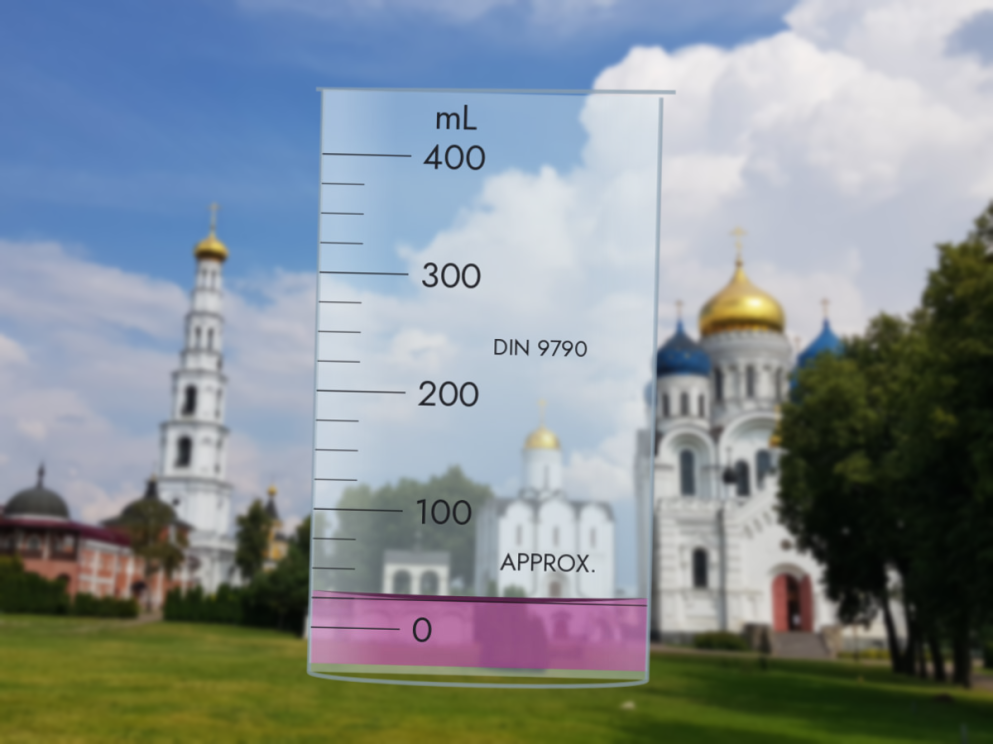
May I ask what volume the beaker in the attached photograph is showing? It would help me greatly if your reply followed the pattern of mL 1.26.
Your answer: mL 25
